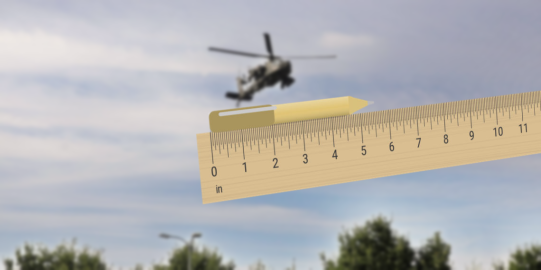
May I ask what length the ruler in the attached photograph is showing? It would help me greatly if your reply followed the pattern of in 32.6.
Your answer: in 5.5
